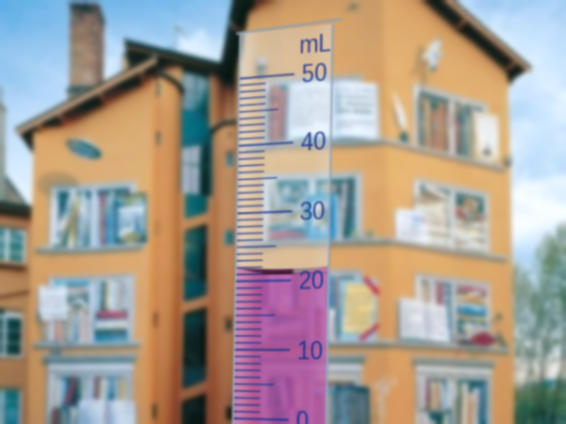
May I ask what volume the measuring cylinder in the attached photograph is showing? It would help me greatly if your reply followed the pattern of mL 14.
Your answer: mL 21
